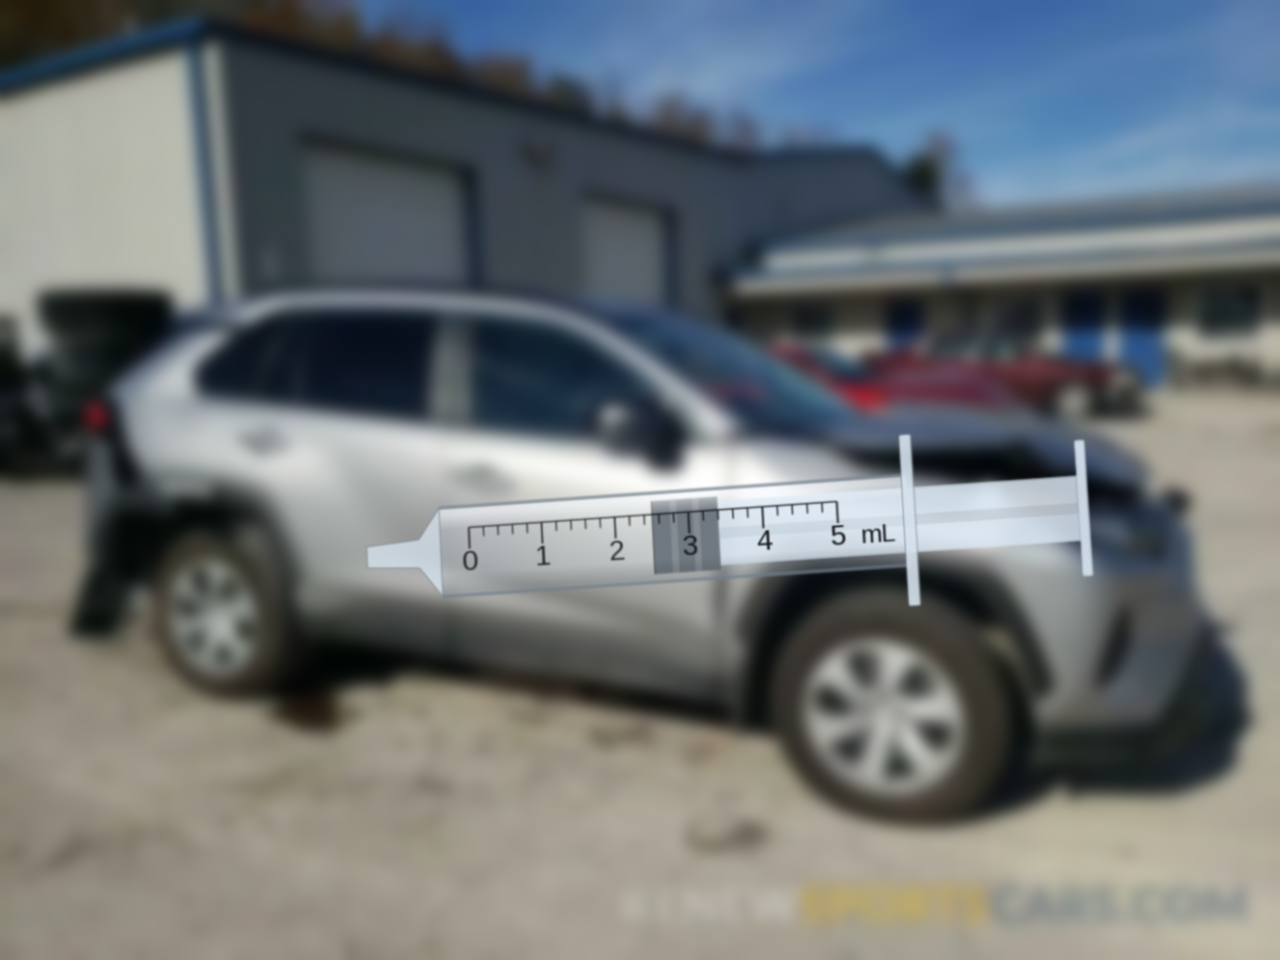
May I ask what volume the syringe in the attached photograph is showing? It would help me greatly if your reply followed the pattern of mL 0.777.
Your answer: mL 2.5
